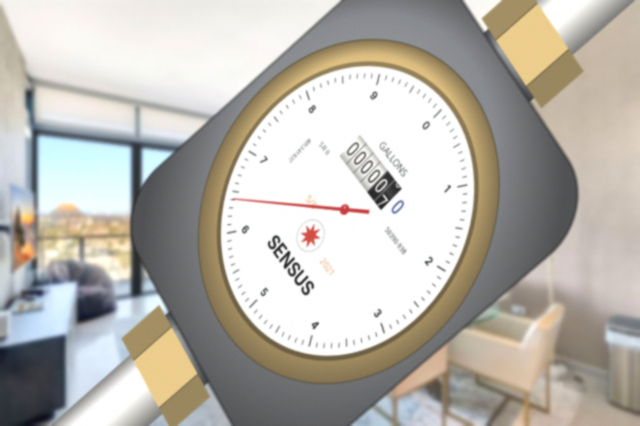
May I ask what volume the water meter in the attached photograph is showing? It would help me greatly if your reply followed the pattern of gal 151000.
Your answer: gal 66.4
